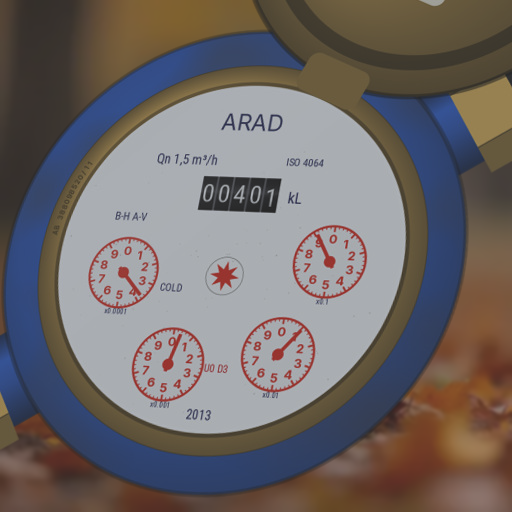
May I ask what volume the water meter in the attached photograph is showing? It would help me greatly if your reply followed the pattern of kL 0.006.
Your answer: kL 400.9103
